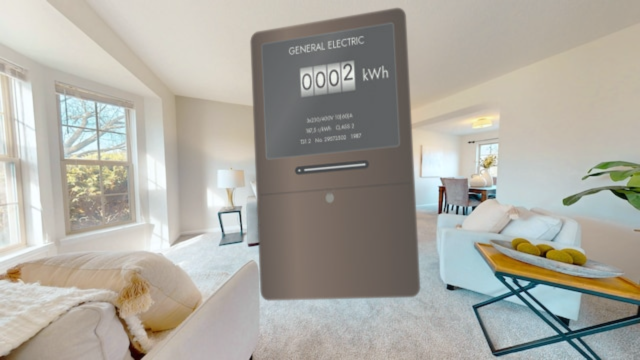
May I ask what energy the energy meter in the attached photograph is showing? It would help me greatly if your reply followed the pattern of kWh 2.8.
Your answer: kWh 2
